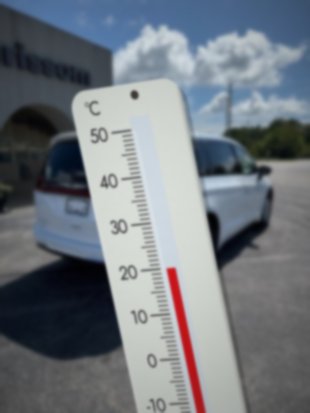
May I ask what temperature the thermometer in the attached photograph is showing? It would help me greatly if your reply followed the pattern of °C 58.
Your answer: °C 20
